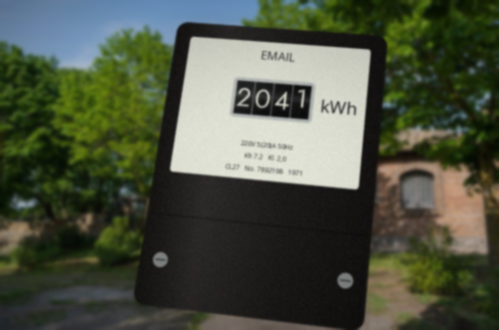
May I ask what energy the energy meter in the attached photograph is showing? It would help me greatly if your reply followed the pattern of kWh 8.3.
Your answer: kWh 2041
